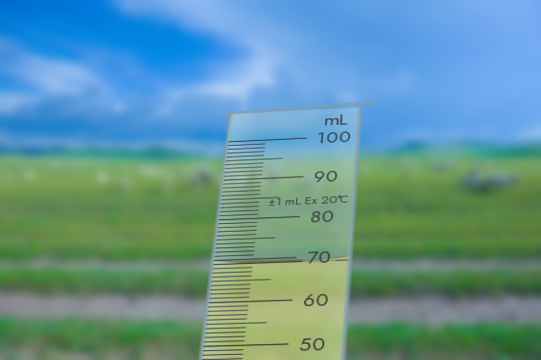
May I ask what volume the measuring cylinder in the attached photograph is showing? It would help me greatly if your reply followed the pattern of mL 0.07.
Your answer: mL 69
